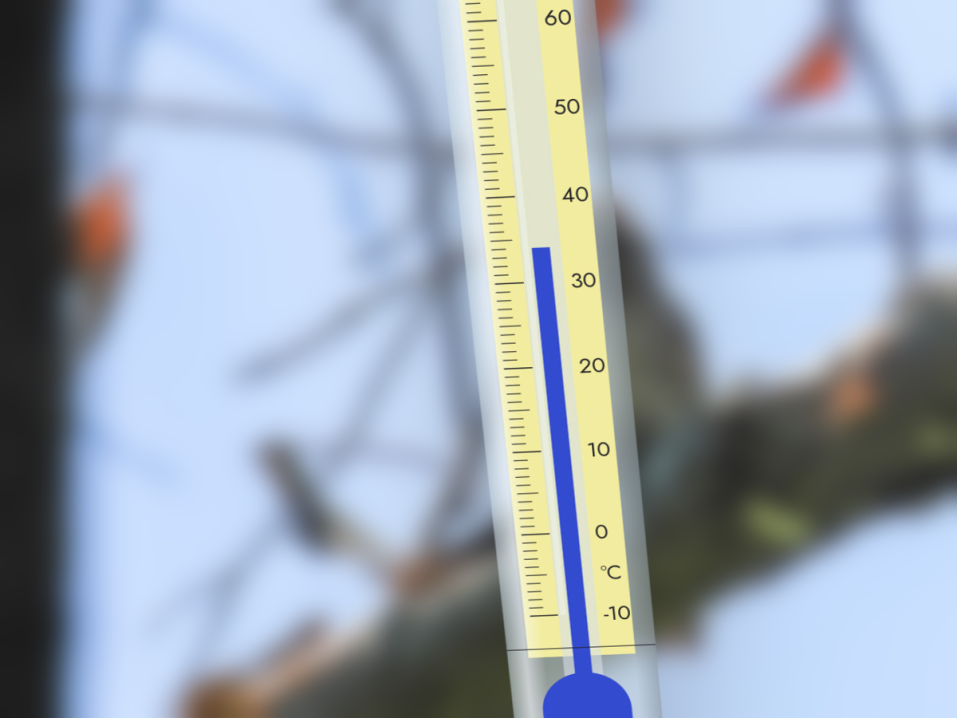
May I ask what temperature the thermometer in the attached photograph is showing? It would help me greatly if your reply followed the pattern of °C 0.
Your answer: °C 34
